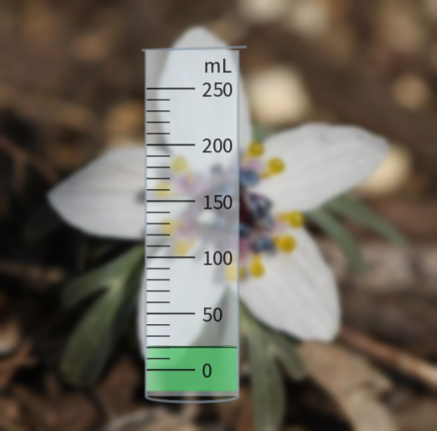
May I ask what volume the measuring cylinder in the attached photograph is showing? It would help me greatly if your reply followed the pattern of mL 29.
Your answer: mL 20
